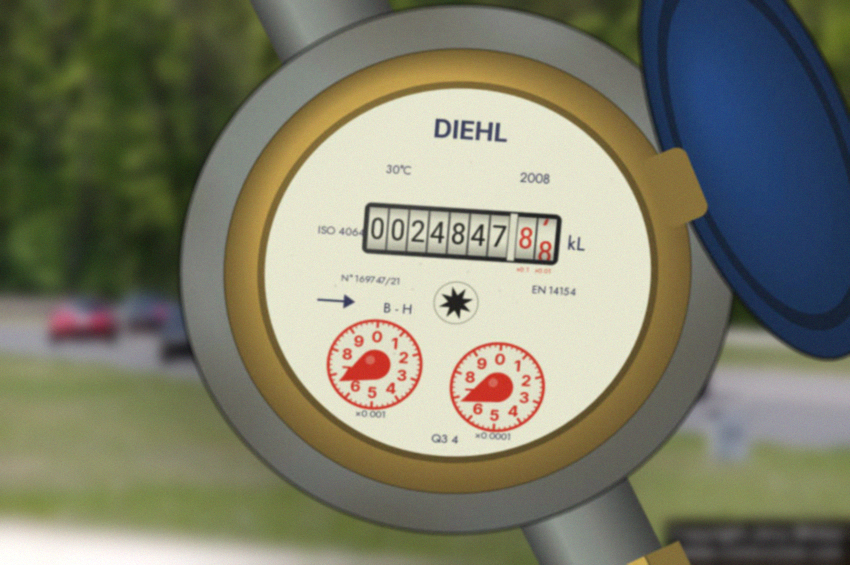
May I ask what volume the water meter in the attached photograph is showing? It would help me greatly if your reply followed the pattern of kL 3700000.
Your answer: kL 24847.8766
